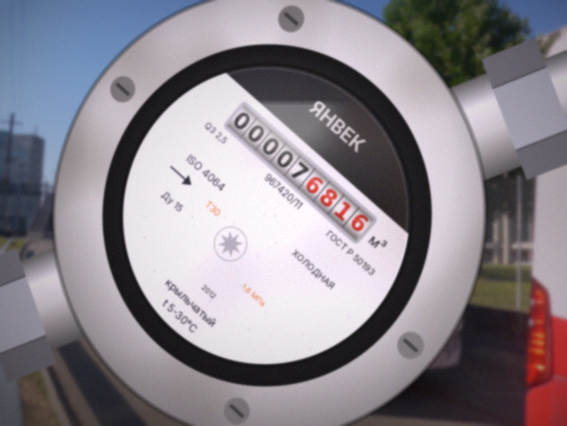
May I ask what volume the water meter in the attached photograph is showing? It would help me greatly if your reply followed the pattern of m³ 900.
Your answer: m³ 7.6816
